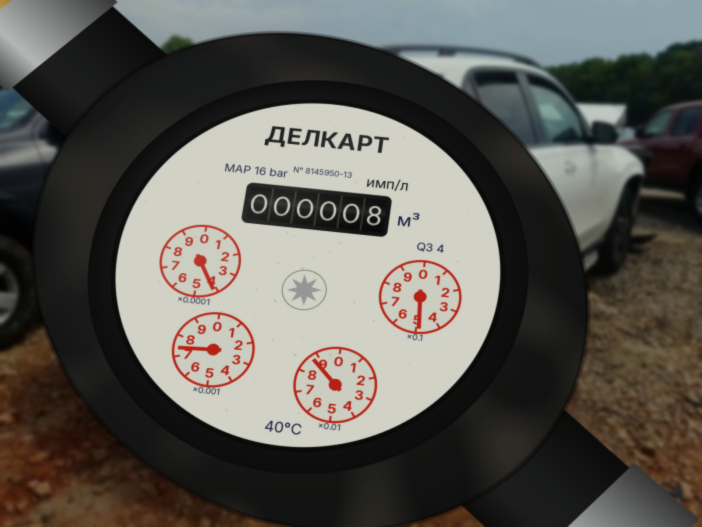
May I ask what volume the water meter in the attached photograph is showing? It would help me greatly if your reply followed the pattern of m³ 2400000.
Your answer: m³ 8.4874
